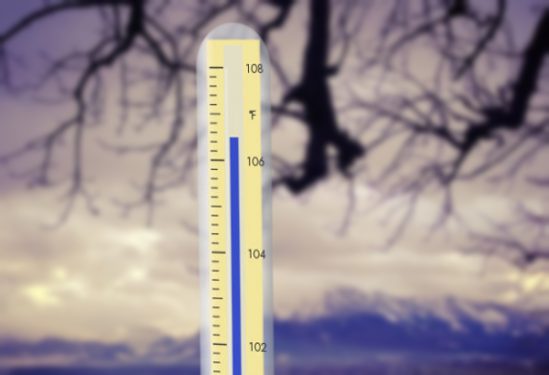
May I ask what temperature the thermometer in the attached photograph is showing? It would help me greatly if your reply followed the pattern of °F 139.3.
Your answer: °F 106.5
